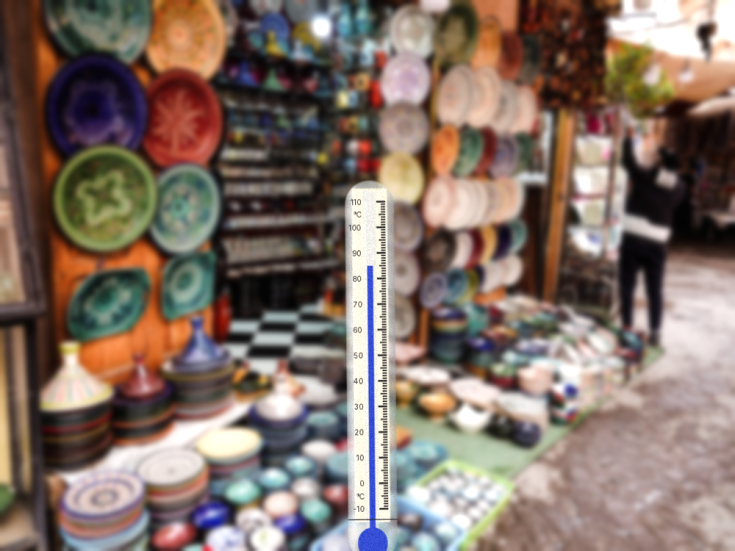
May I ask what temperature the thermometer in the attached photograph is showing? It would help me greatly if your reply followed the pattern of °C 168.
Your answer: °C 85
